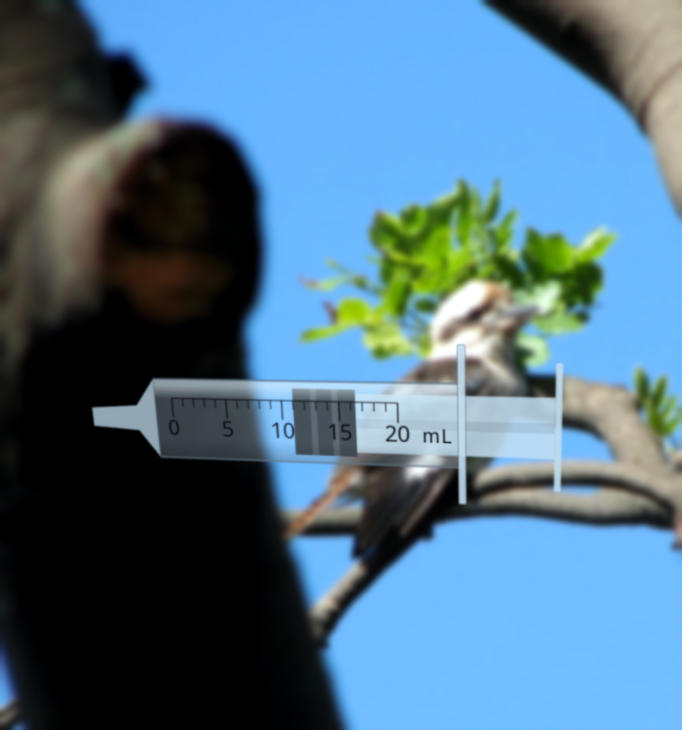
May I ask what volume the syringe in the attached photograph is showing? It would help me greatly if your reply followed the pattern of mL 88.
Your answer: mL 11
